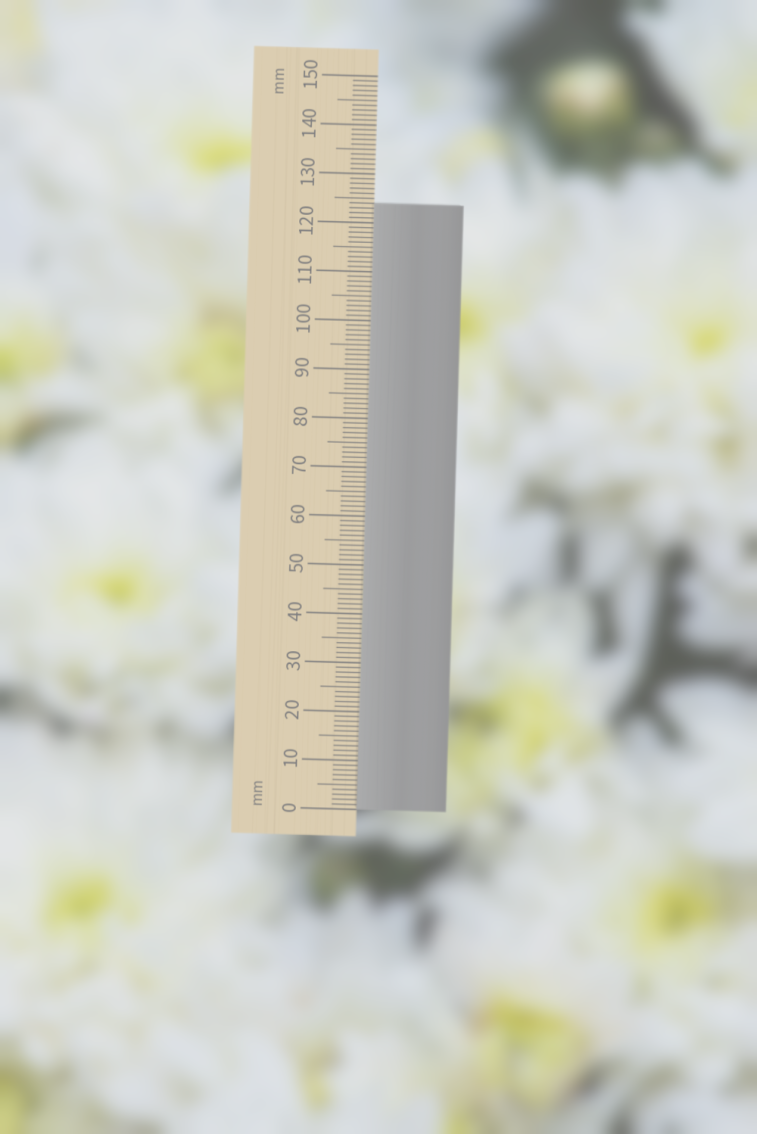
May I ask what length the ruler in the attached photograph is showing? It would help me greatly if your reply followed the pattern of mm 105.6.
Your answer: mm 124
